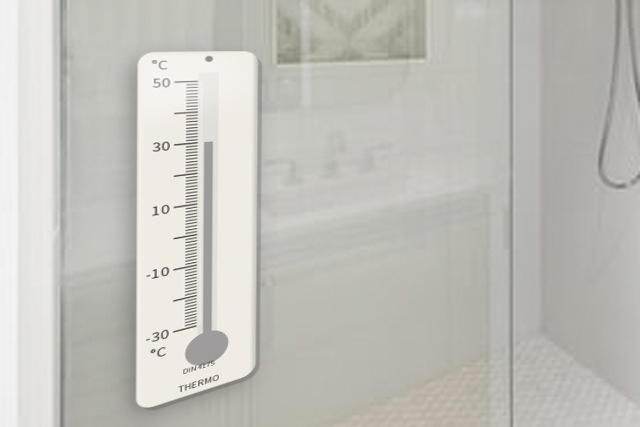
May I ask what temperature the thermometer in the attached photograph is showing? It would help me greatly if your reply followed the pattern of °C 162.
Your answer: °C 30
